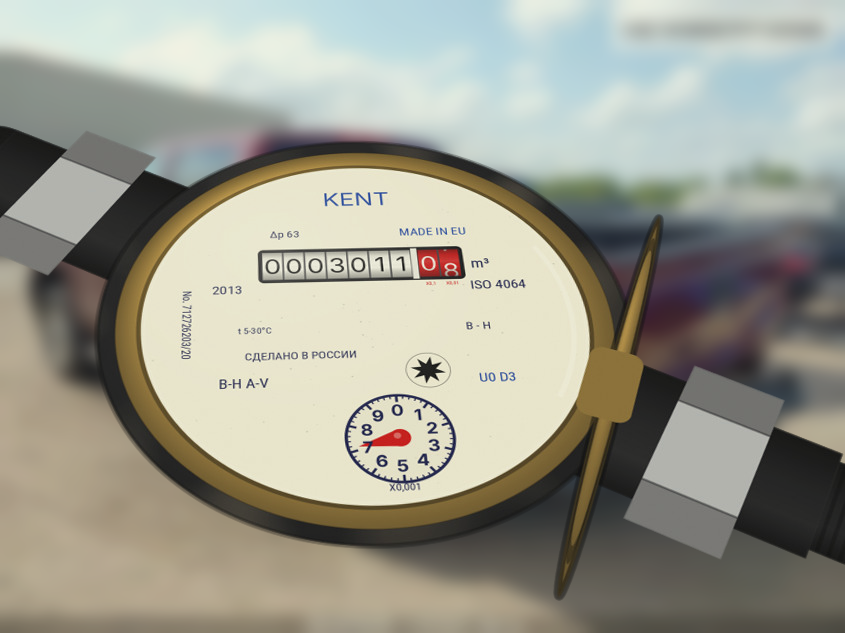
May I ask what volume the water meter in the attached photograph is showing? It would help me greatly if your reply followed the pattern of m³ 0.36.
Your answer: m³ 3011.077
